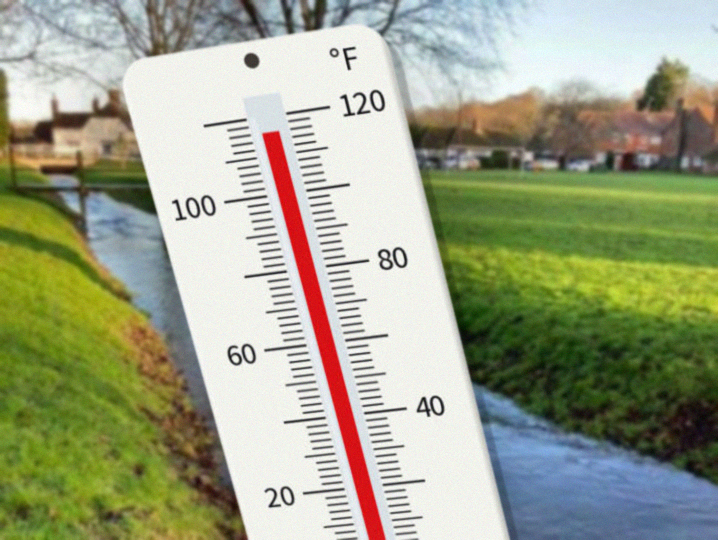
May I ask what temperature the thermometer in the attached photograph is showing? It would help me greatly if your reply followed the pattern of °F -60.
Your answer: °F 116
